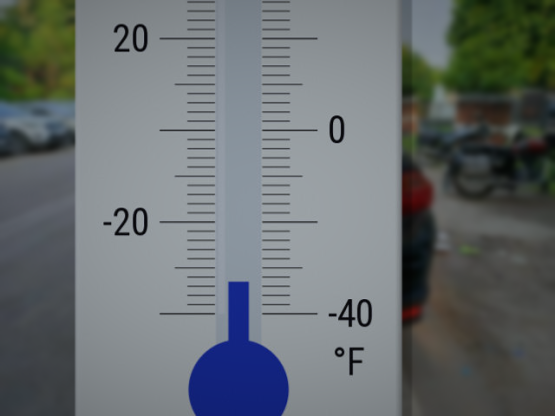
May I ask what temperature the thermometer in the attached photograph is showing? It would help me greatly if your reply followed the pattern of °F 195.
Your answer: °F -33
